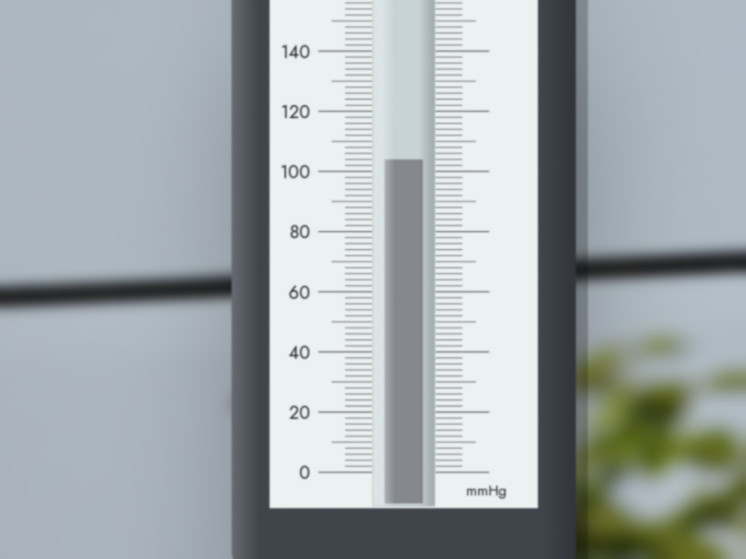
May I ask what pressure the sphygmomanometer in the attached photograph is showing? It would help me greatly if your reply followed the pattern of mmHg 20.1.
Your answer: mmHg 104
